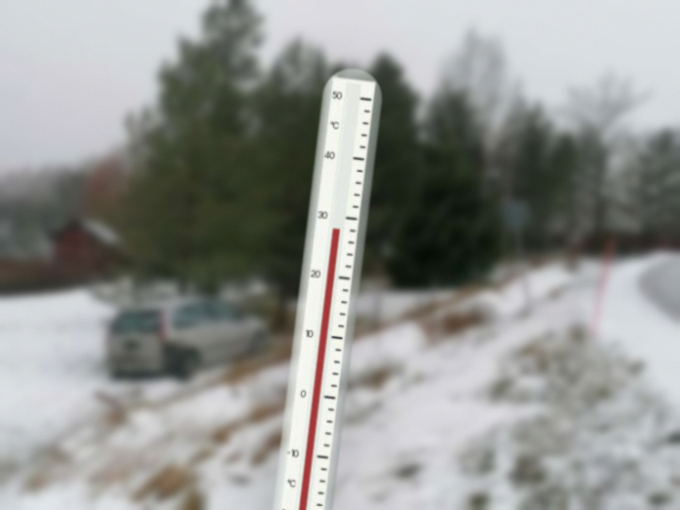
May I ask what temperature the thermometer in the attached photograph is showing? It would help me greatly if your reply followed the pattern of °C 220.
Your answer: °C 28
